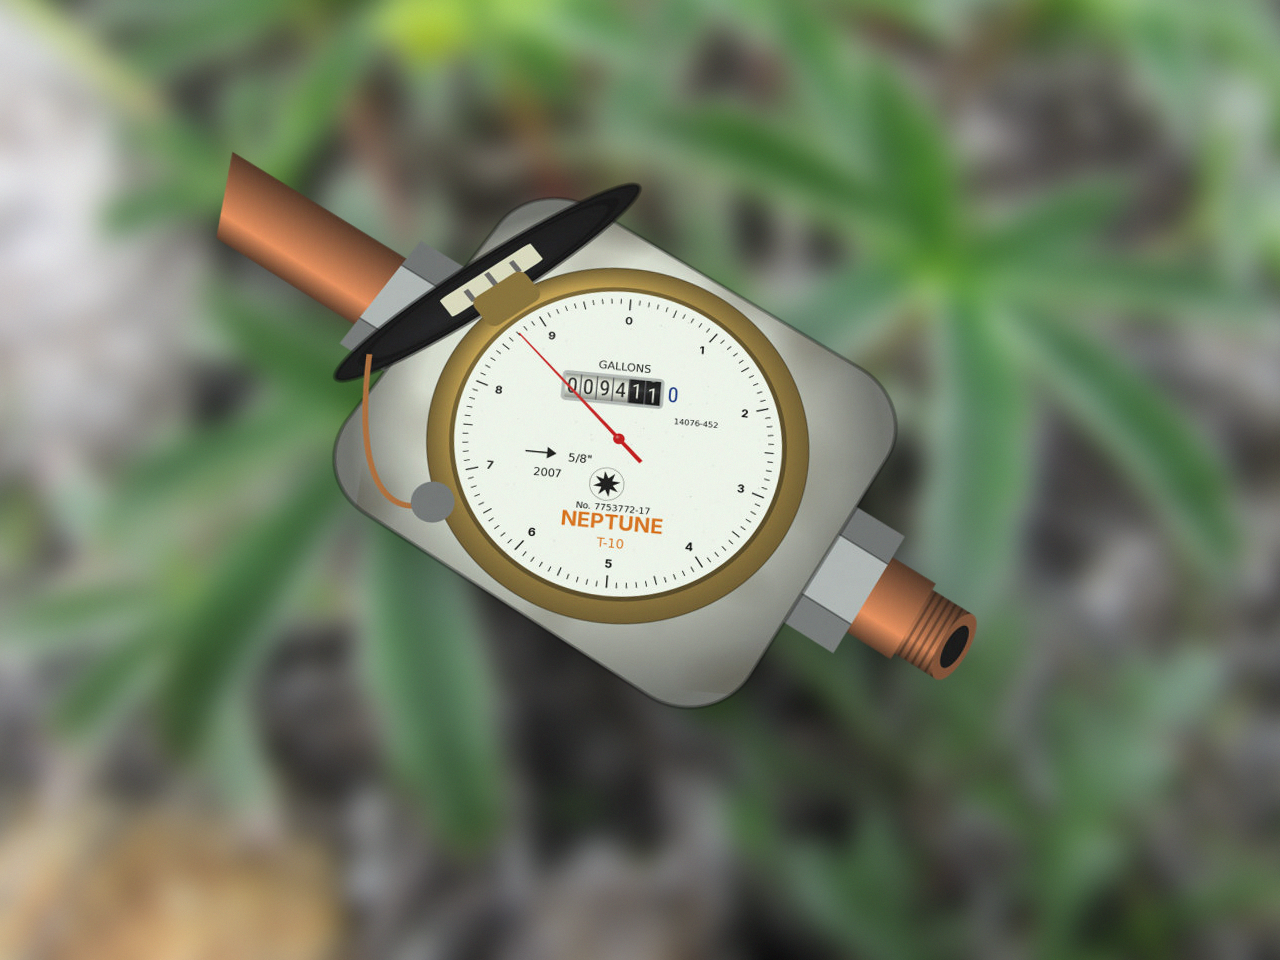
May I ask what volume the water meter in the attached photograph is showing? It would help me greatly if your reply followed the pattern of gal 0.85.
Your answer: gal 94108.7
